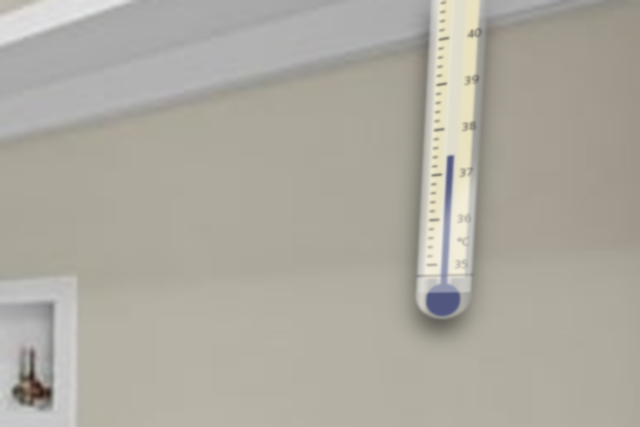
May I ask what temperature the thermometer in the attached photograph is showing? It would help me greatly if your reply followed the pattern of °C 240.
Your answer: °C 37.4
